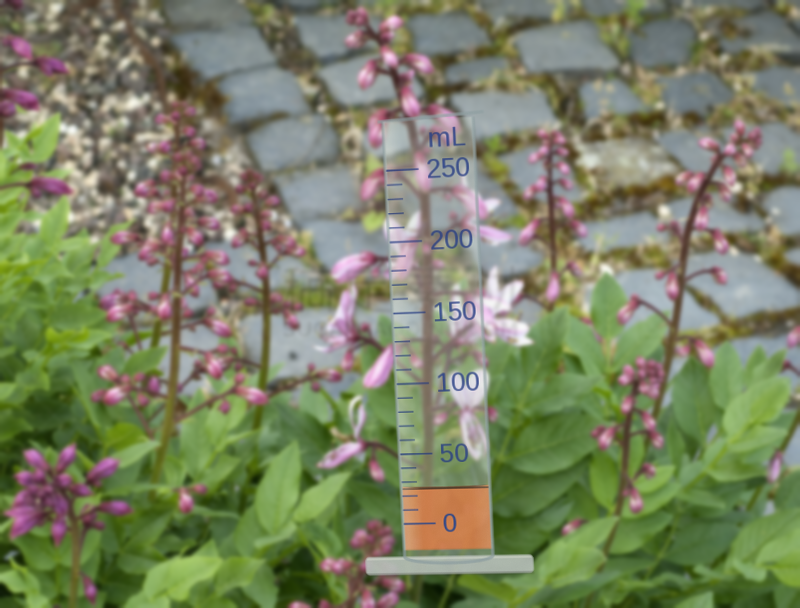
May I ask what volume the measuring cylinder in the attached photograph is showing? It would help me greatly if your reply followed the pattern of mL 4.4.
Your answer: mL 25
